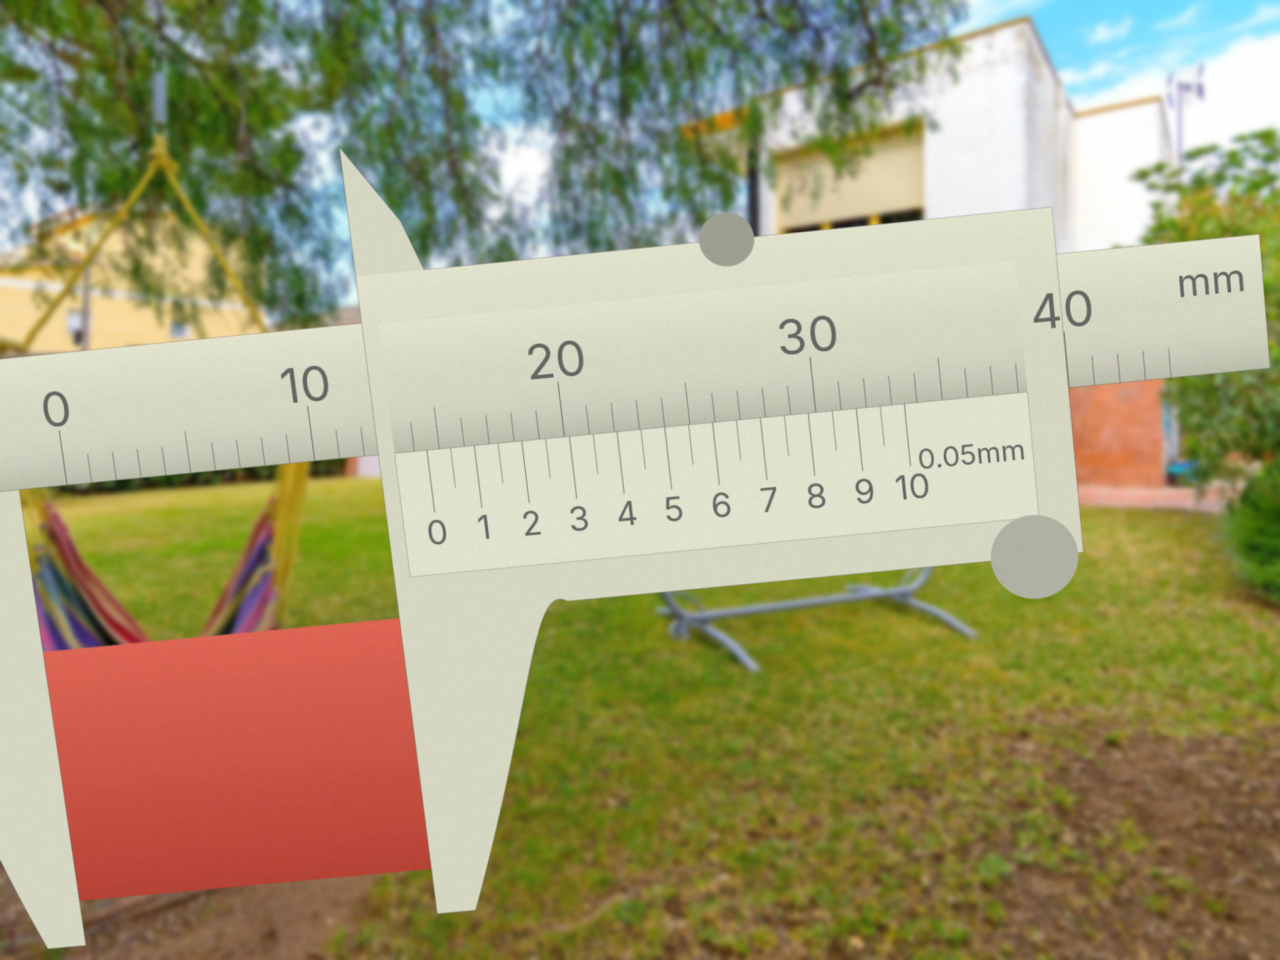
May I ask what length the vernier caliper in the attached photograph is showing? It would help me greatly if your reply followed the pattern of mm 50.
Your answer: mm 14.50
